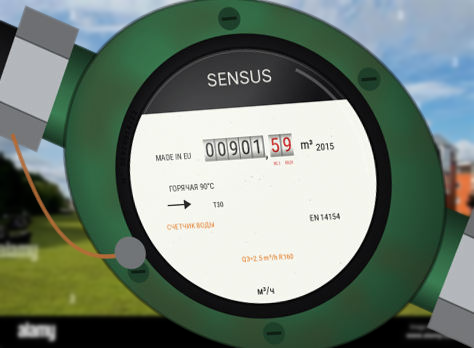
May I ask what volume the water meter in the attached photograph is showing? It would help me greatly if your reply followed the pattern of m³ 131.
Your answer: m³ 901.59
